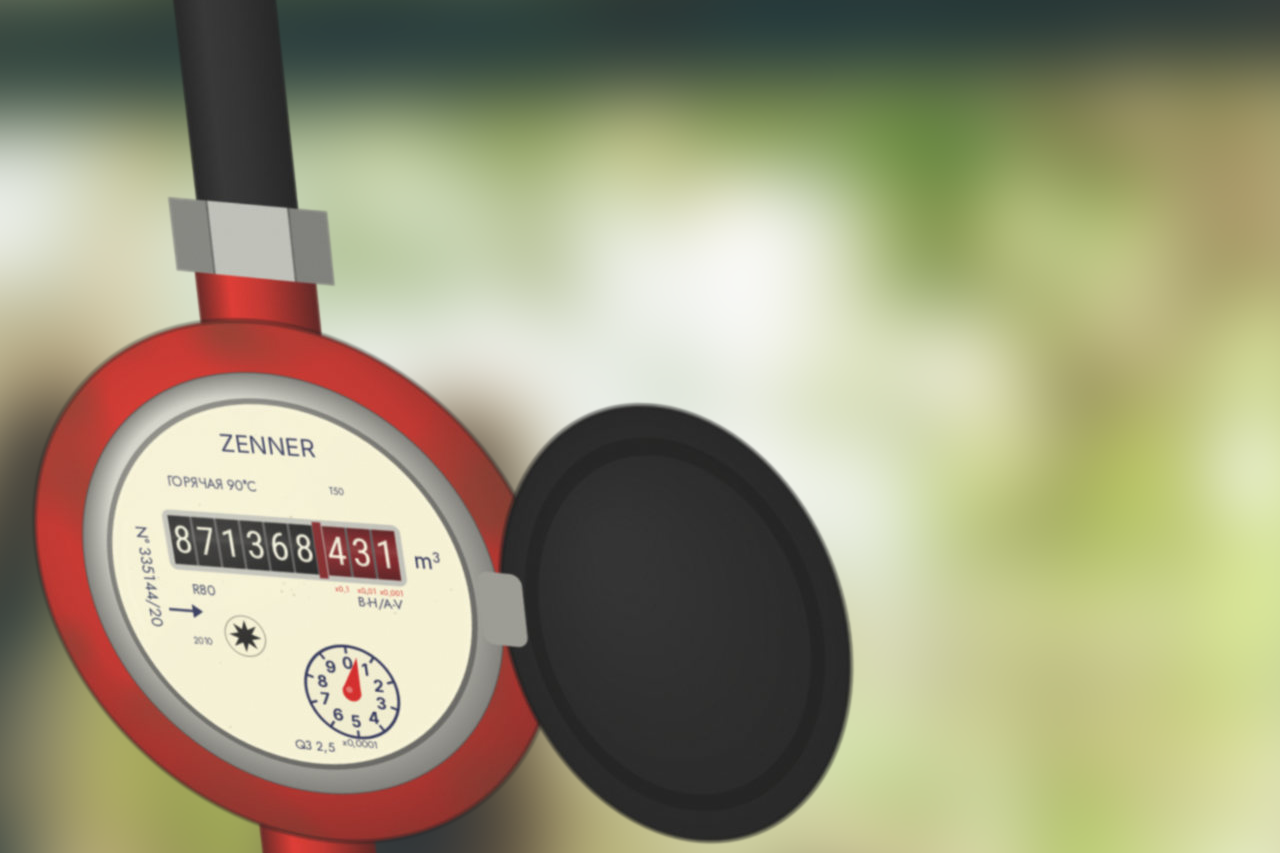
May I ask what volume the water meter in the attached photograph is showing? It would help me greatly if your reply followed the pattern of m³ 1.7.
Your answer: m³ 871368.4310
